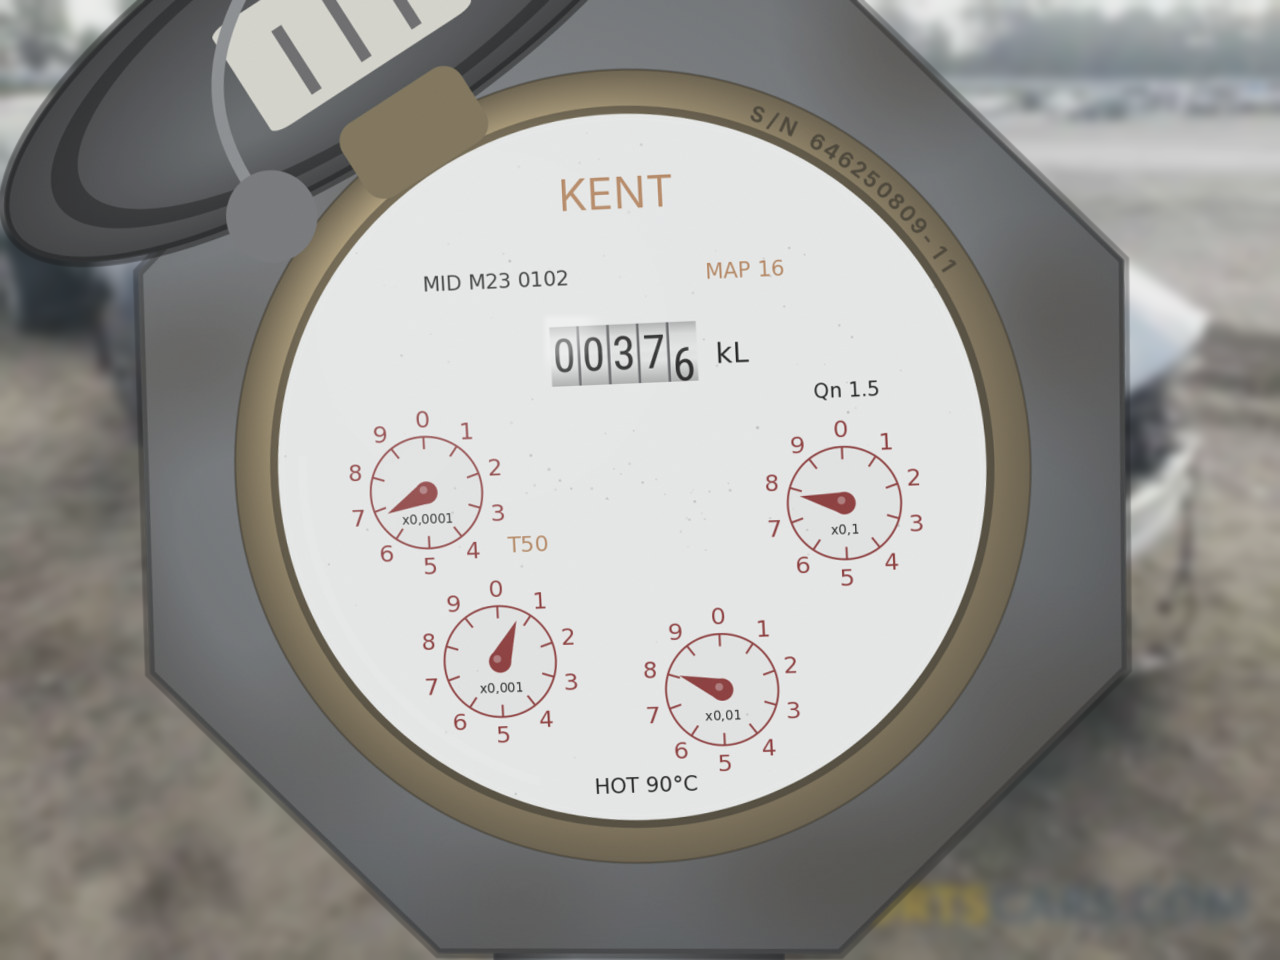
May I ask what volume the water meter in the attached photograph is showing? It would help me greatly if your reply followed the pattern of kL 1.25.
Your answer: kL 375.7806
